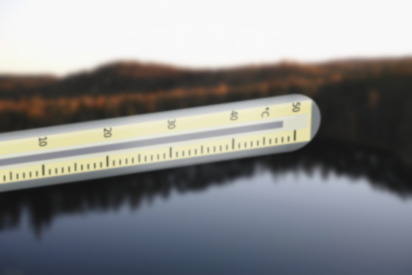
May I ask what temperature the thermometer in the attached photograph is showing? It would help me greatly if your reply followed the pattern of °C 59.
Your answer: °C 48
